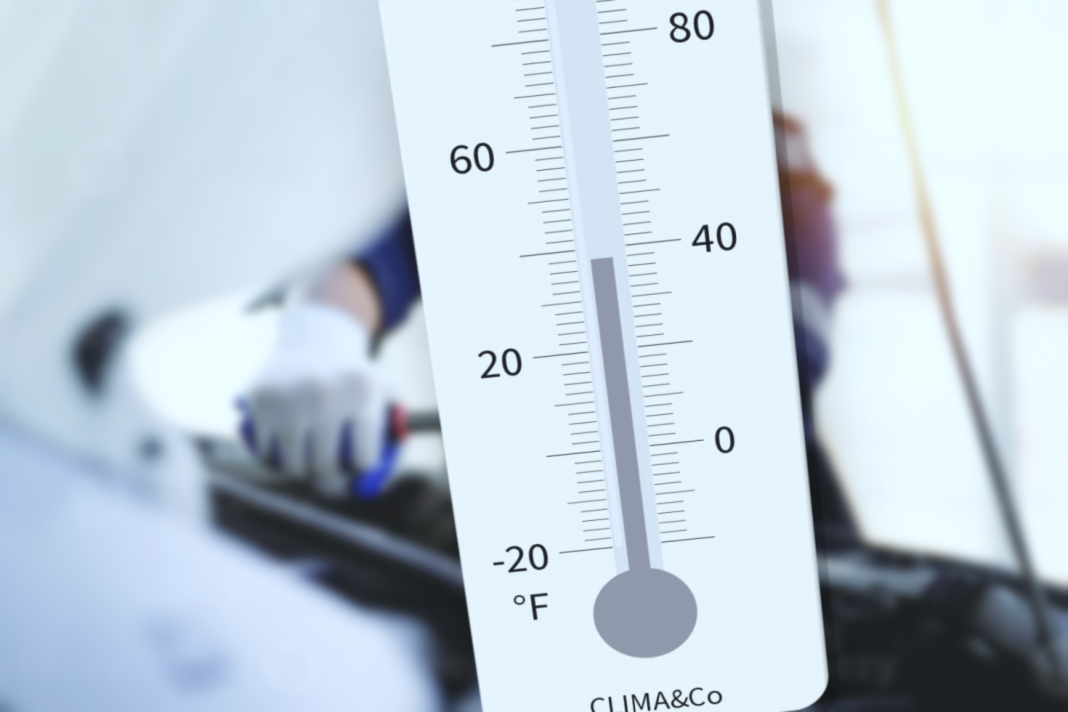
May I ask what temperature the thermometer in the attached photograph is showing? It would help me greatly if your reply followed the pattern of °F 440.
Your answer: °F 38
